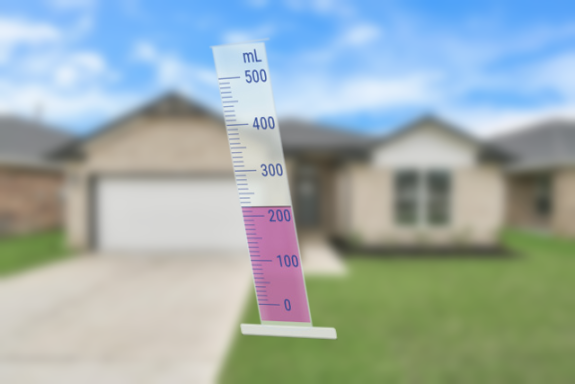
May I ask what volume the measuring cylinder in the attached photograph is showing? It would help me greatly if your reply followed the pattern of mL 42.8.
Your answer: mL 220
